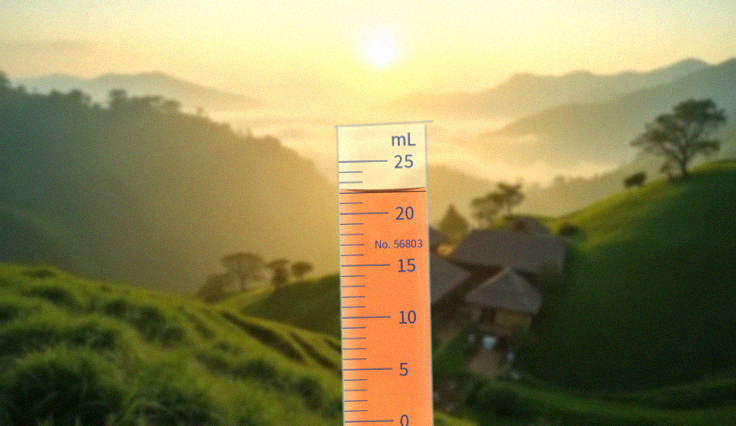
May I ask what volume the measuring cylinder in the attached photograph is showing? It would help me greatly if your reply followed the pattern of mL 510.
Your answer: mL 22
